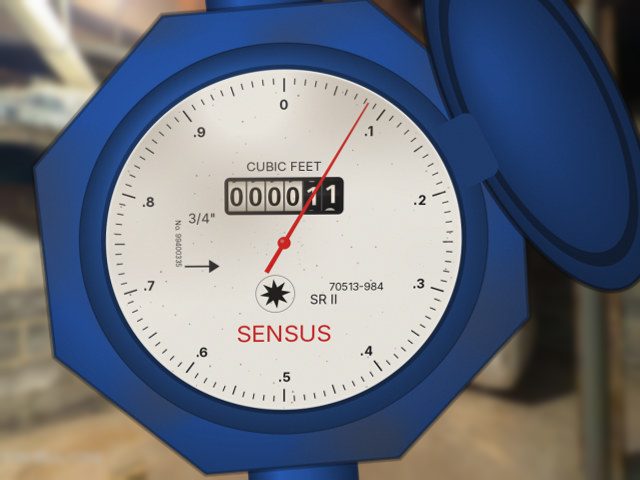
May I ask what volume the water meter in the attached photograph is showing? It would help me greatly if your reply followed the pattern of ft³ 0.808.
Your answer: ft³ 11.08
